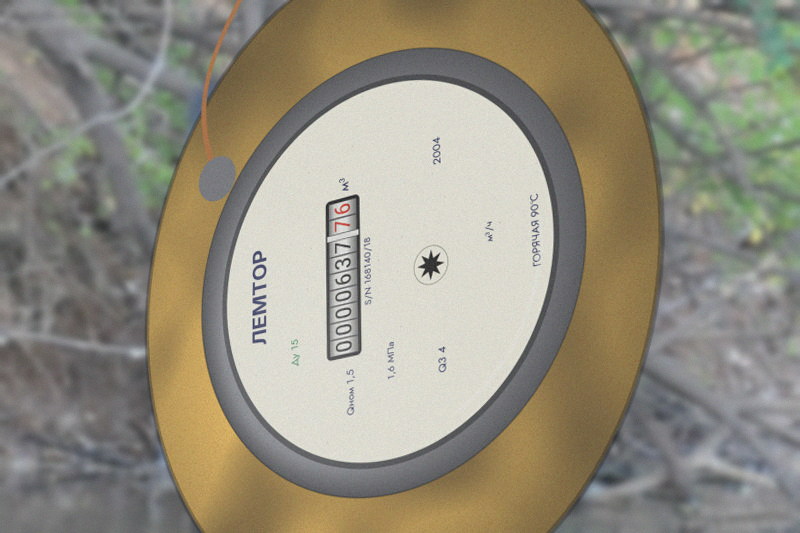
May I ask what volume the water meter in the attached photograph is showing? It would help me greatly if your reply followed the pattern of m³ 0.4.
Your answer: m³ 637.76
